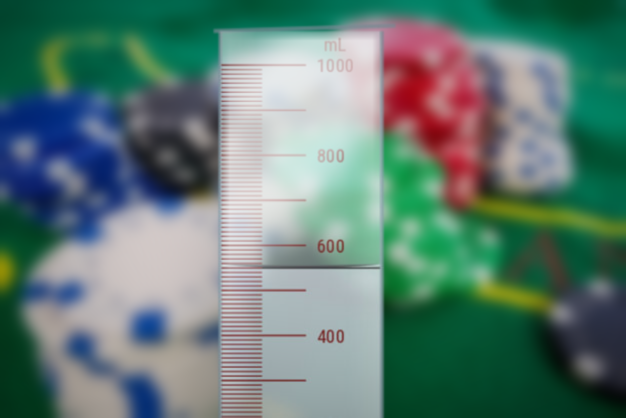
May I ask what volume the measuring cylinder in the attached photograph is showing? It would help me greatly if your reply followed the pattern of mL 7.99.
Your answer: mL 550
